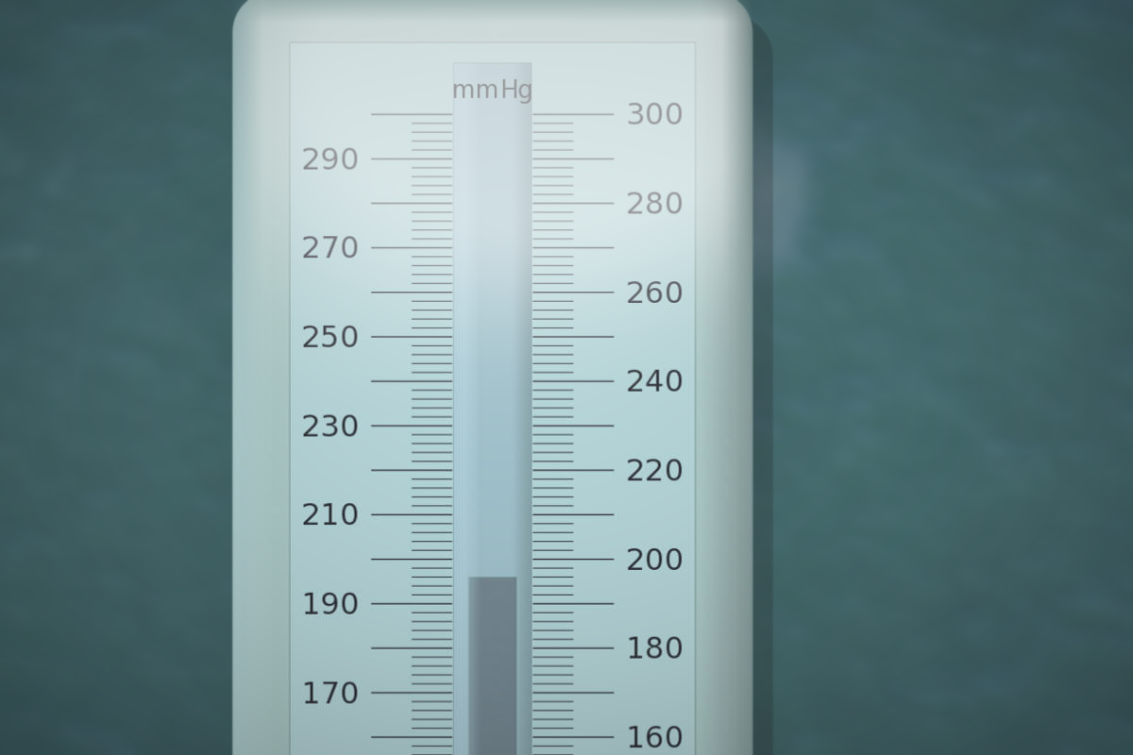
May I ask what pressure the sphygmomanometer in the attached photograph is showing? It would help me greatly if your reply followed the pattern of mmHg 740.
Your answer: mmHg 196
